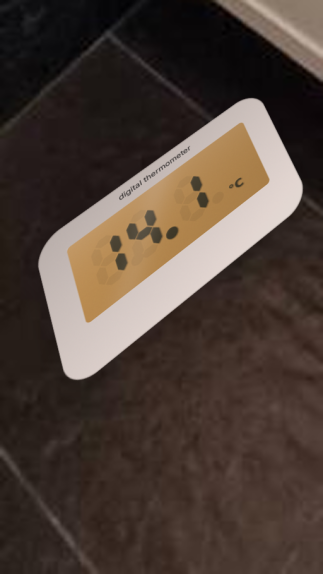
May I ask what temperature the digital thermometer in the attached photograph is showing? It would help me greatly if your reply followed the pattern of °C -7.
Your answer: °C 14.1
